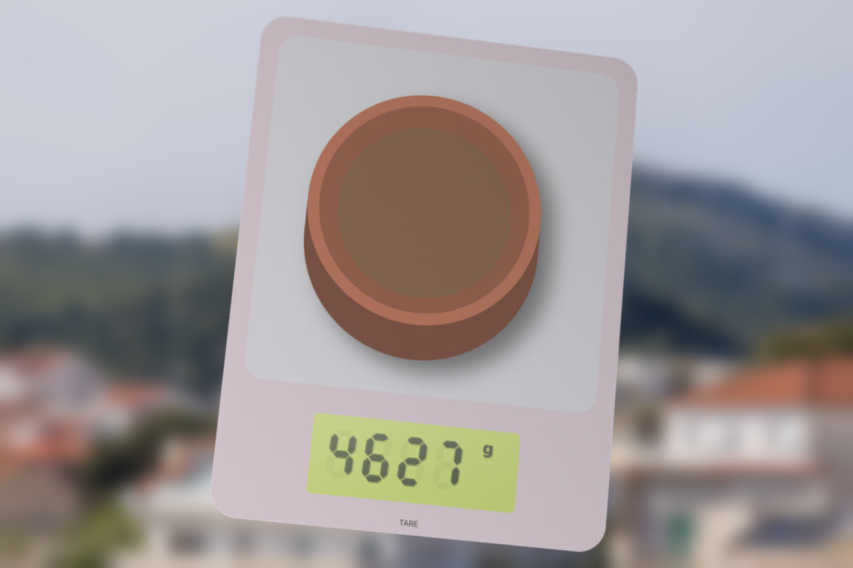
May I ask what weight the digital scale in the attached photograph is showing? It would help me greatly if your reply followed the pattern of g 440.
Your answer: g 4627
